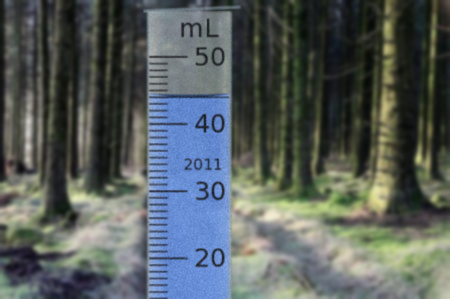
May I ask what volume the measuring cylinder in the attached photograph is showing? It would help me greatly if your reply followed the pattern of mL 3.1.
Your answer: mL 44
